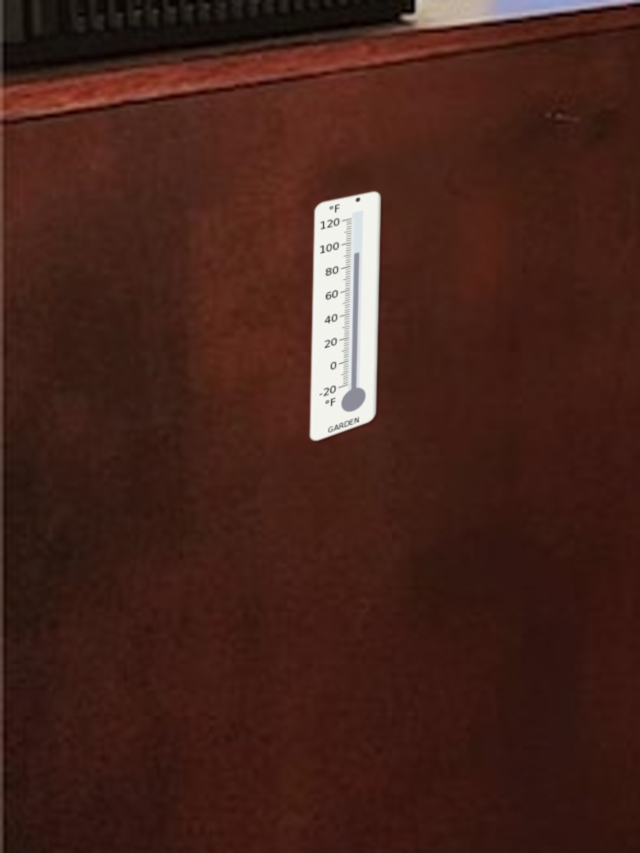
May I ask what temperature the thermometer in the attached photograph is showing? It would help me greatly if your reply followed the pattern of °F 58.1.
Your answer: °F 90
